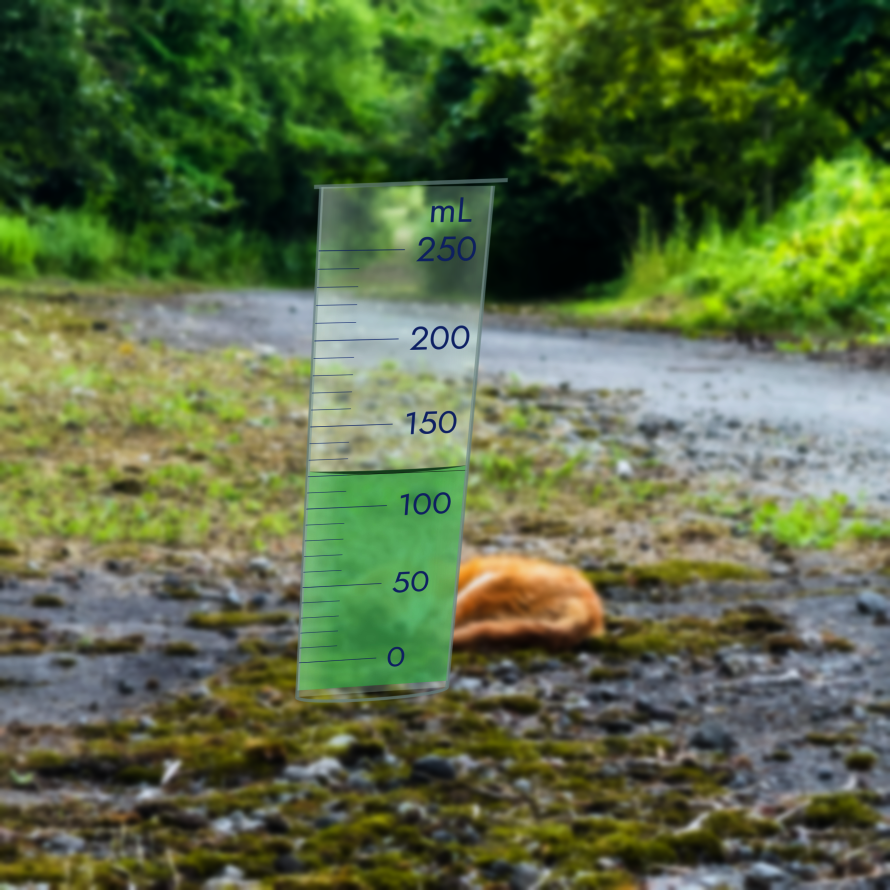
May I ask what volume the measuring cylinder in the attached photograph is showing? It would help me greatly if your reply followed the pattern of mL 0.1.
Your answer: mL 120
